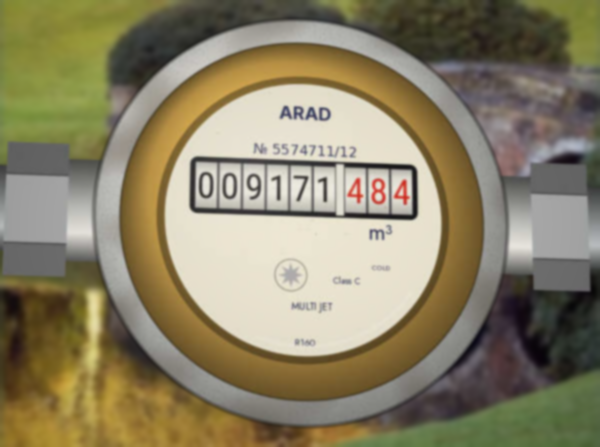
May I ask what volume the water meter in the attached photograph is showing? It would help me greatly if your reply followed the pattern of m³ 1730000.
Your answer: m³ 9171.484
